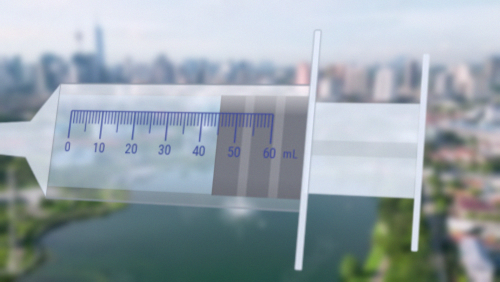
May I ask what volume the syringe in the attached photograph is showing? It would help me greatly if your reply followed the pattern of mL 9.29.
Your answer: mL 45
